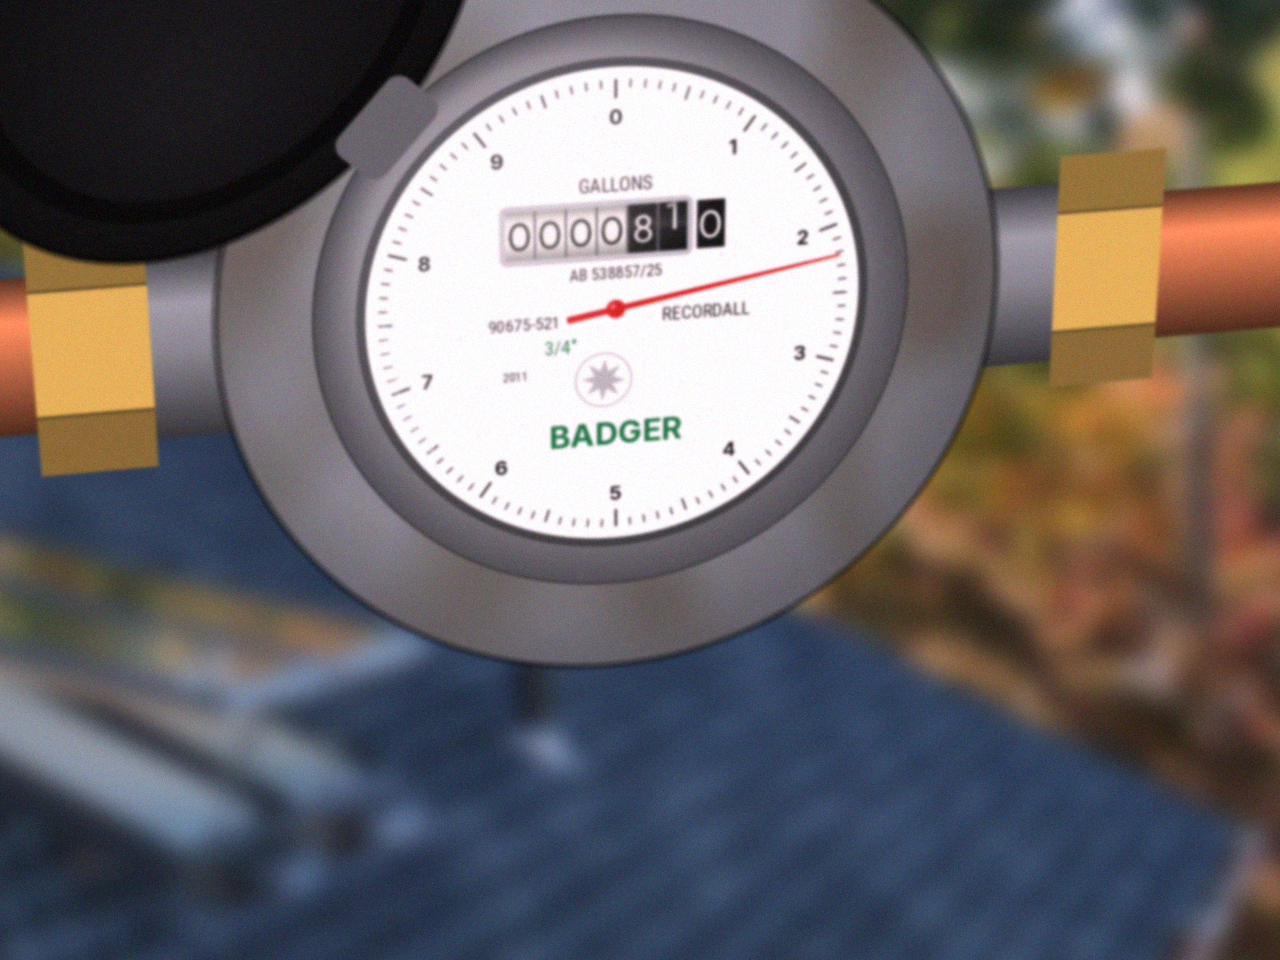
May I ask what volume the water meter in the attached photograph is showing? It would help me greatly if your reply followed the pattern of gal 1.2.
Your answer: gal 812.2
